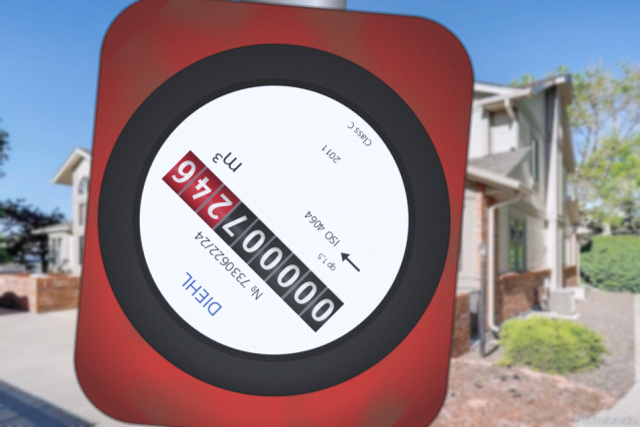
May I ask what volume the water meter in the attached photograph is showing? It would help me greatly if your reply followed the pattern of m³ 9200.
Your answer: m³ 7.246
